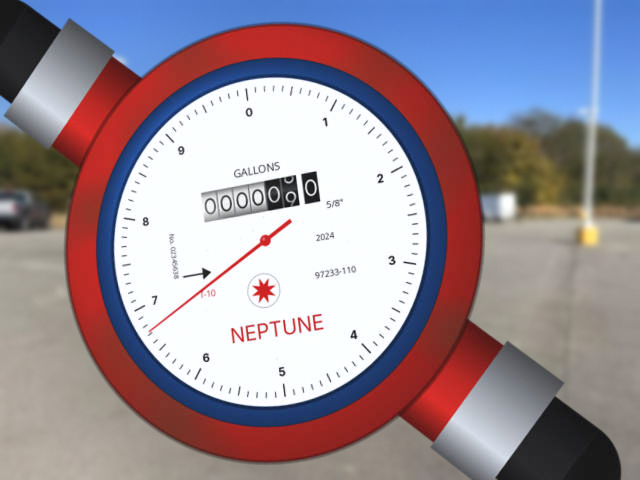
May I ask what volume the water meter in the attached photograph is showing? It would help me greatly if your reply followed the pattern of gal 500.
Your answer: gal 86.7
